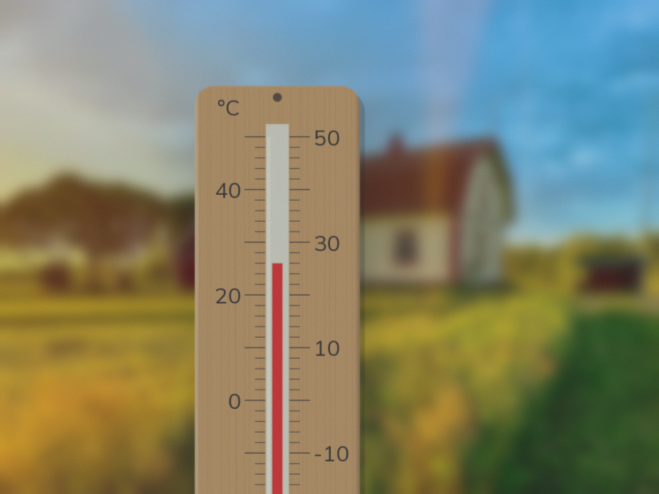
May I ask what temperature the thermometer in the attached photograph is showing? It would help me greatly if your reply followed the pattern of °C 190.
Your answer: °C 26
